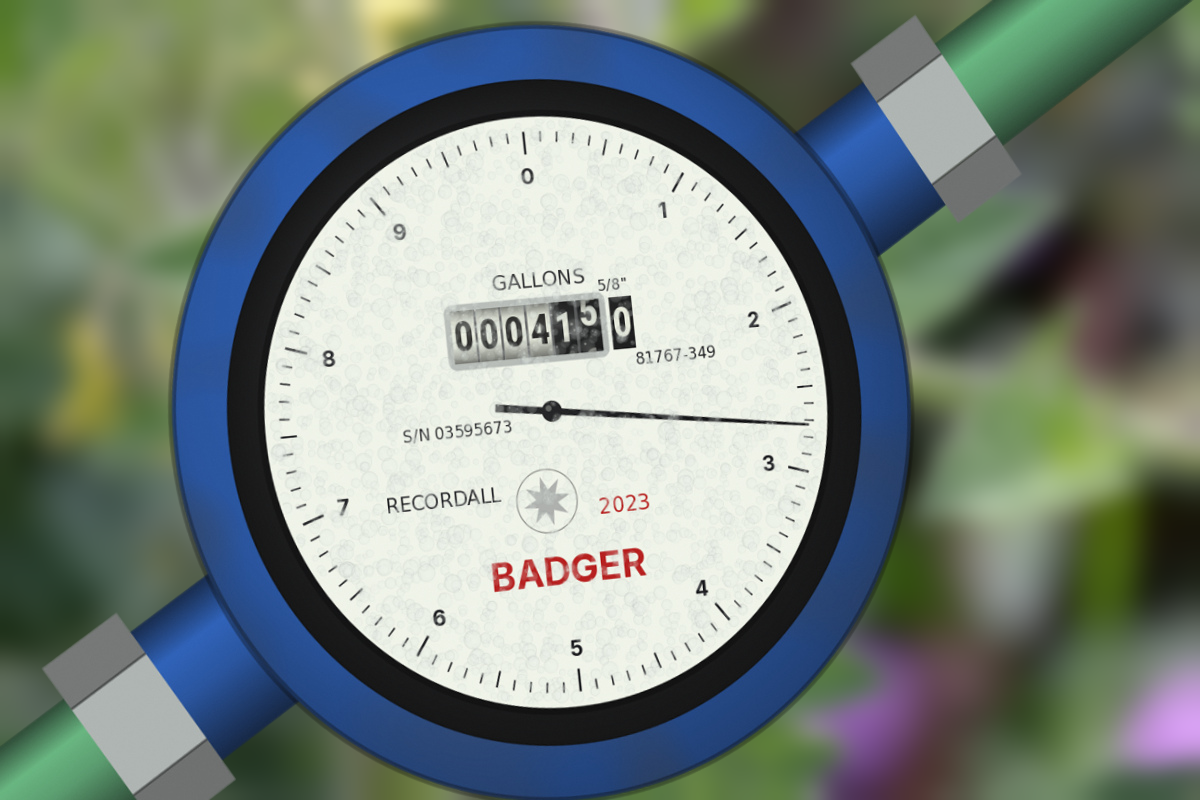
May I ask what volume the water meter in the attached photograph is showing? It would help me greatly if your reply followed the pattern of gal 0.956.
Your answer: gal 4152.7
